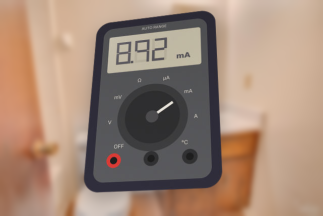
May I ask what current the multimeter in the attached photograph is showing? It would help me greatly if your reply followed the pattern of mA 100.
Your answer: mA 8.92
